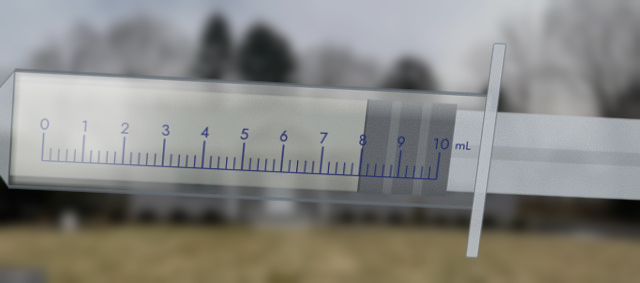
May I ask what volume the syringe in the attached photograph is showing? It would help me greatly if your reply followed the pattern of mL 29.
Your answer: mL 8
